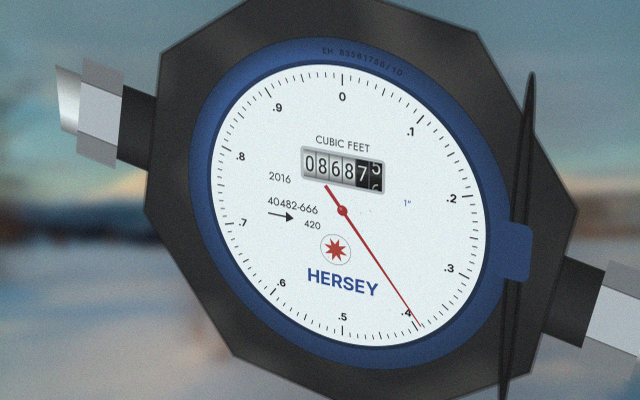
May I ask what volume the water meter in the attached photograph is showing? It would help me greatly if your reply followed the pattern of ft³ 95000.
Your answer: ft³ 86875.39
